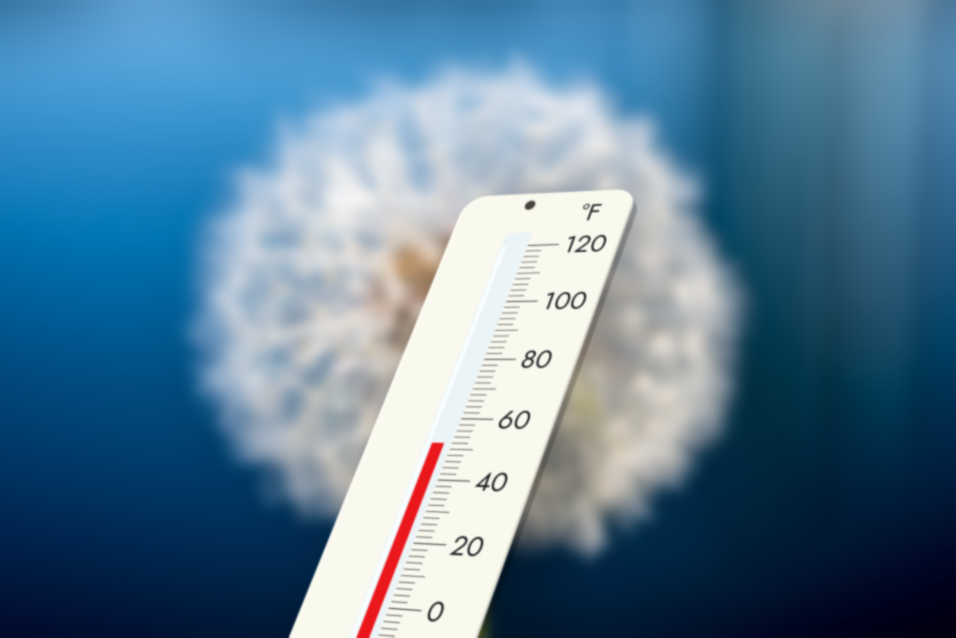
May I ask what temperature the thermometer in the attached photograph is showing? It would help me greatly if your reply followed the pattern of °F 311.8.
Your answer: °F 52
